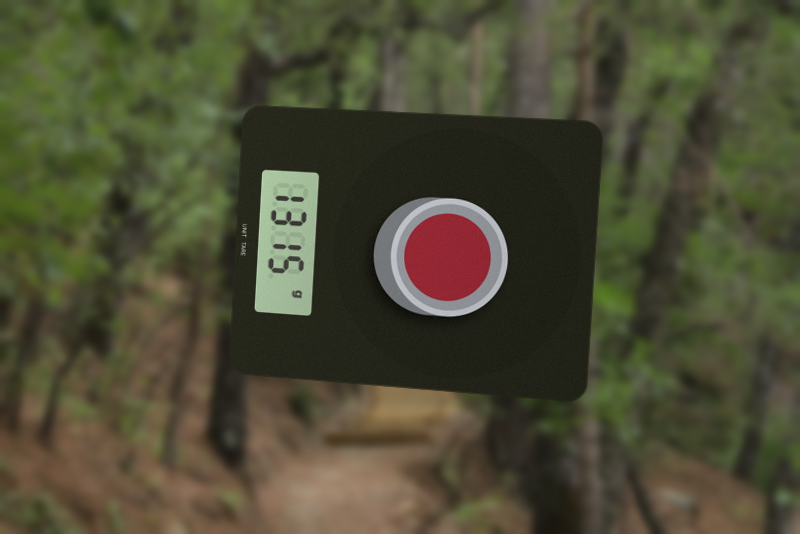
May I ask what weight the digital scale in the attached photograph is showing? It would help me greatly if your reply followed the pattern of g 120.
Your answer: g 1315
